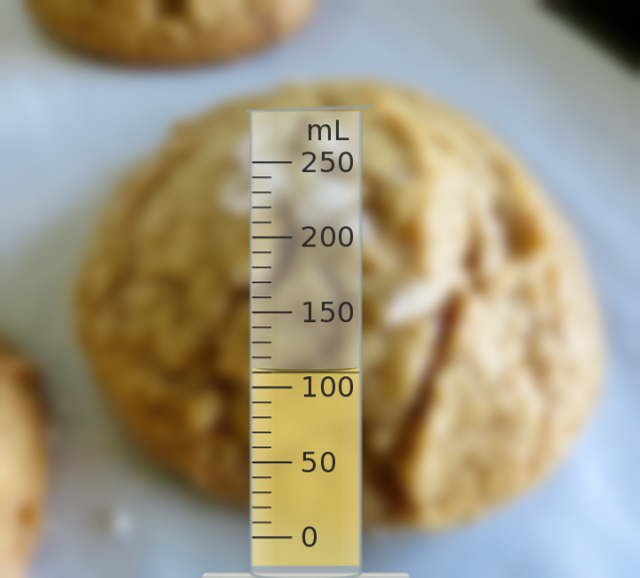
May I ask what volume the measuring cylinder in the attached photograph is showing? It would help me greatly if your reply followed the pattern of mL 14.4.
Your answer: mL 110
